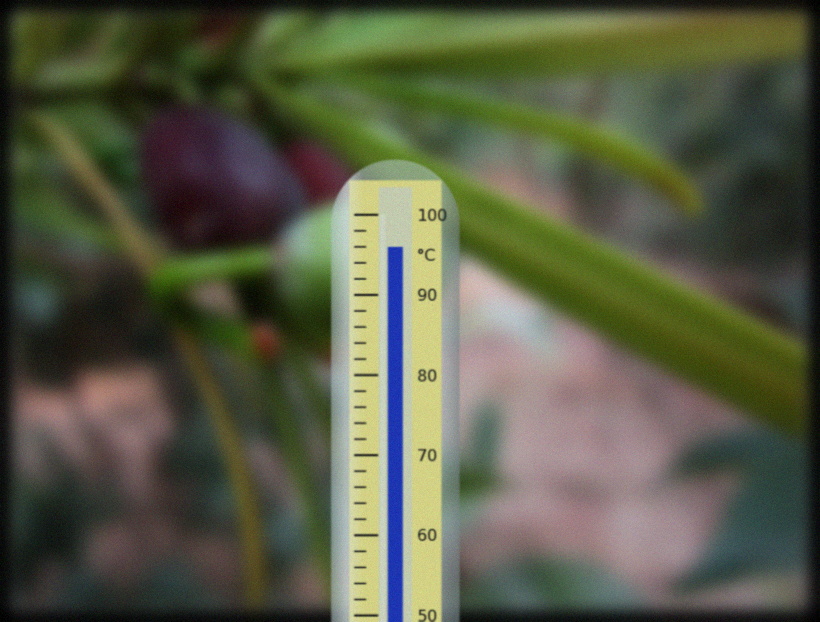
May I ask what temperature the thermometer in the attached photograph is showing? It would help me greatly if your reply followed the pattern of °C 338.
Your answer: °C 96
